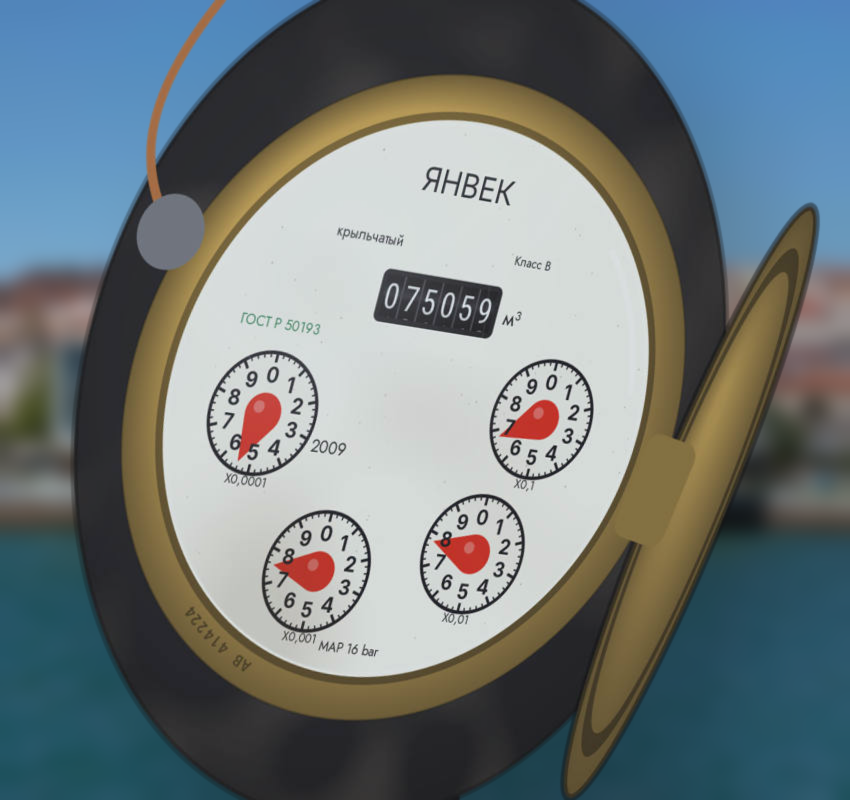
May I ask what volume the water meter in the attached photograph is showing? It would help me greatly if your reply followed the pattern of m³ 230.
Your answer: m³ 75059.6775
